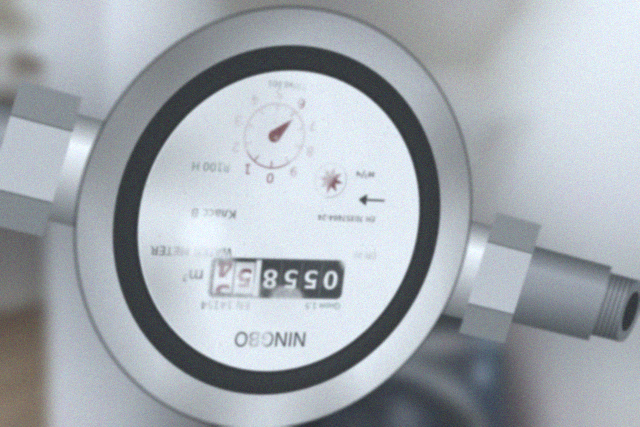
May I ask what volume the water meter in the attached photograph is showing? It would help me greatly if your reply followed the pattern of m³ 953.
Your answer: m³ 558.536
